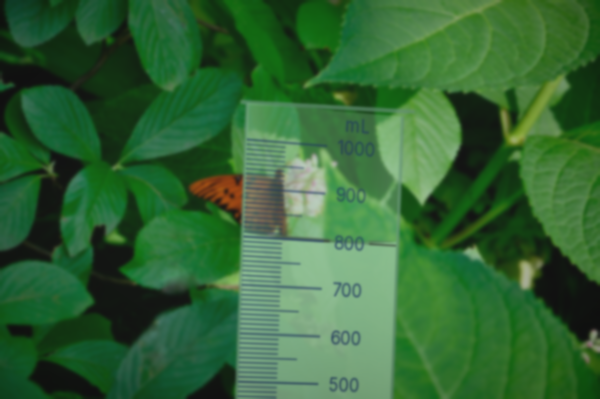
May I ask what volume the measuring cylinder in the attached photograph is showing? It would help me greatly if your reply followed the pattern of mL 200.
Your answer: mL 800
